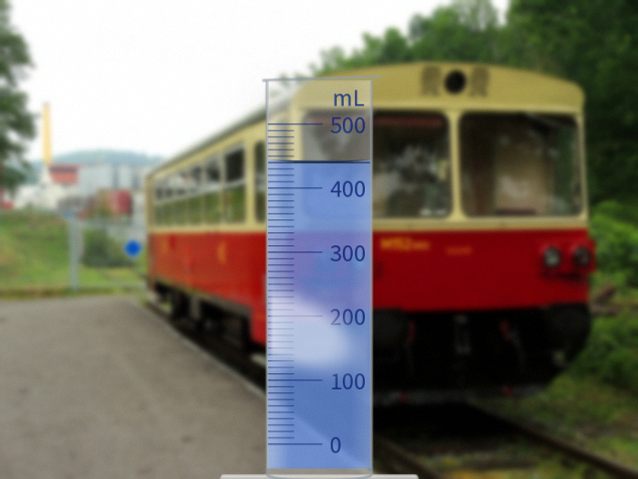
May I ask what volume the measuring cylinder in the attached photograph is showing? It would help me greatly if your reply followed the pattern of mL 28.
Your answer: mL 440
